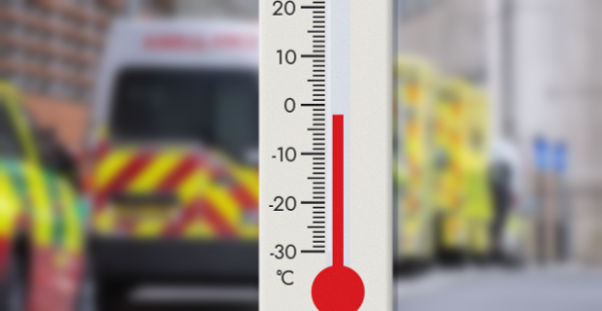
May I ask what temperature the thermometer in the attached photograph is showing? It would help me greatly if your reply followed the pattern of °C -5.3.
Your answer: °C -2
